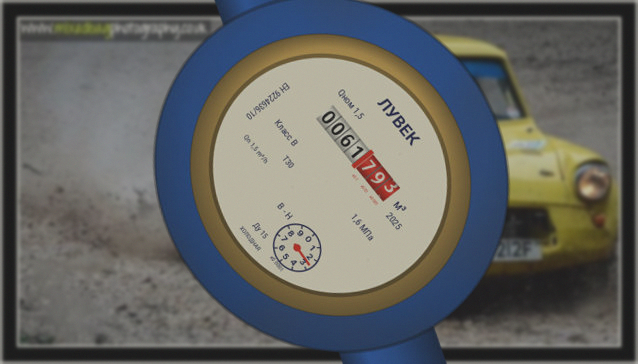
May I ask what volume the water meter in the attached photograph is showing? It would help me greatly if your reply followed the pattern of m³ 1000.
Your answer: m³ 61.7932
